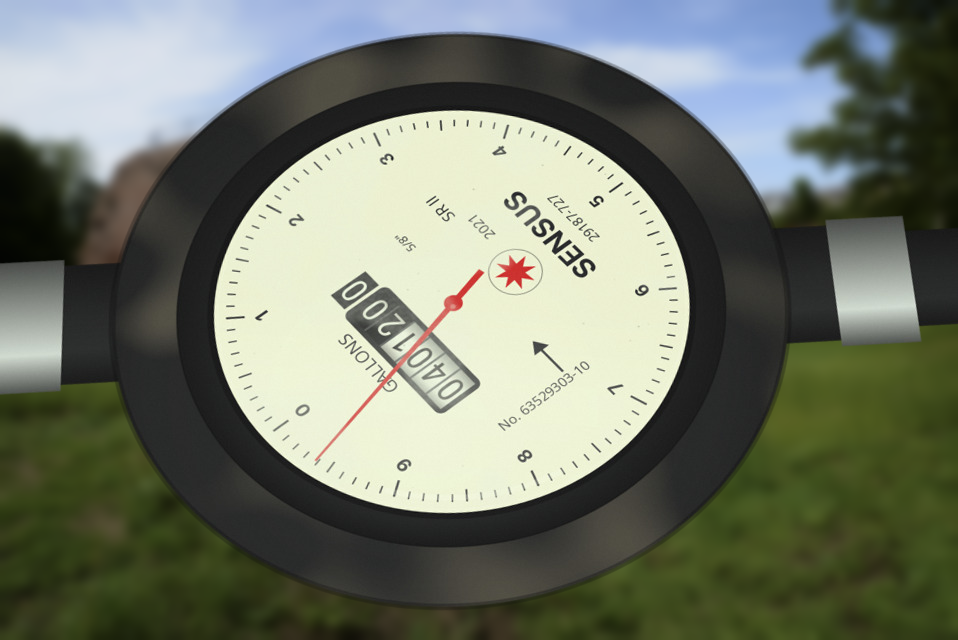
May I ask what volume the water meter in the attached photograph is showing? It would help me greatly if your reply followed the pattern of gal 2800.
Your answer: gal 401199.6
